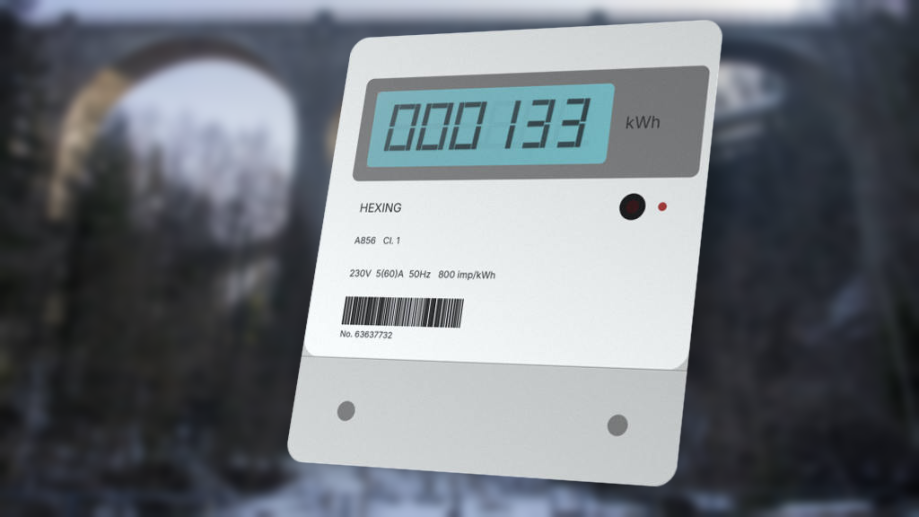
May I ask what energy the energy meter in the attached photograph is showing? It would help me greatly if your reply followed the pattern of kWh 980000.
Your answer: kWh 133
